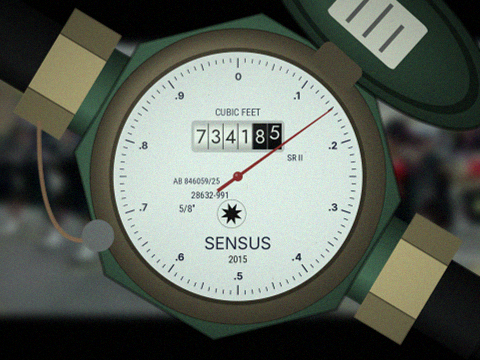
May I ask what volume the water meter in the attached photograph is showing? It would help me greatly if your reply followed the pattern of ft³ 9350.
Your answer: ft³ 734185.15
